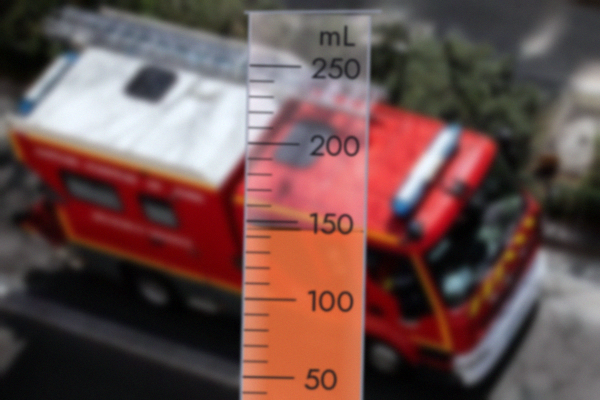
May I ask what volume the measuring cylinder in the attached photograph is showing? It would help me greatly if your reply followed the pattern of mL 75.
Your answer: mL 145
